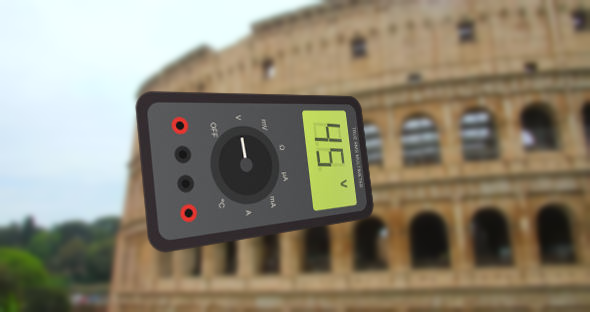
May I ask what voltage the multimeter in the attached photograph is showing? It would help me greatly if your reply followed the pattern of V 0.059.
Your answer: V 45
